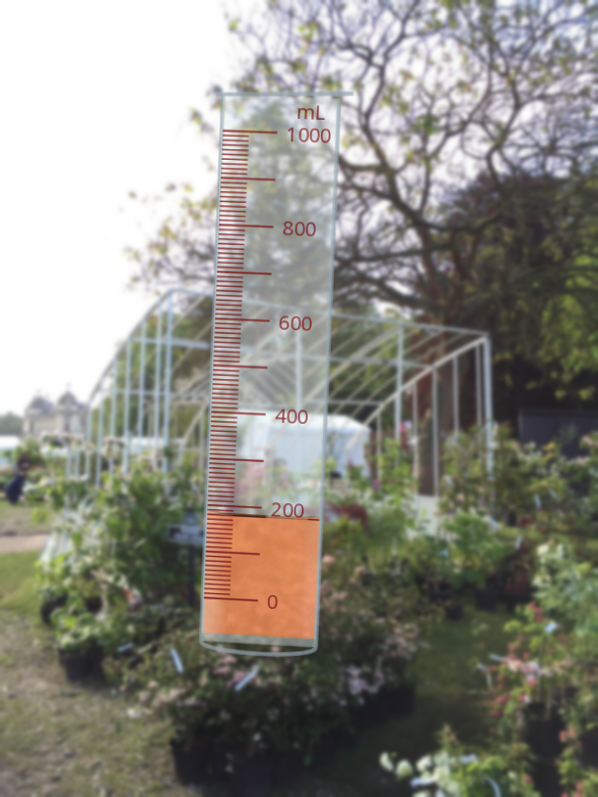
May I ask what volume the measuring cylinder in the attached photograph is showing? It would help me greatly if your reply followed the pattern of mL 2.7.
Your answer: mL 180
